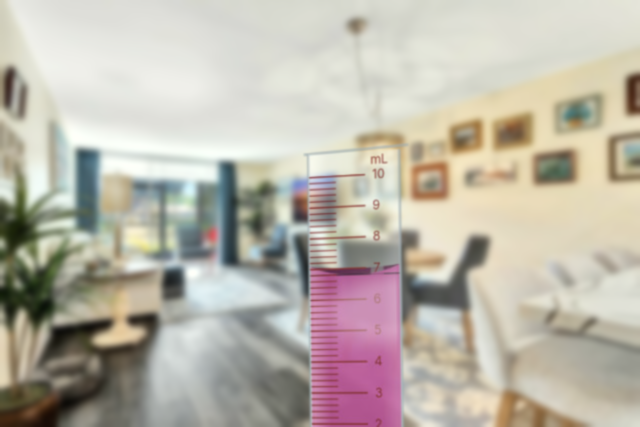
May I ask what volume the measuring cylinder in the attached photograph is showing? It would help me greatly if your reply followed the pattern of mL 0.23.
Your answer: mL 6.8
